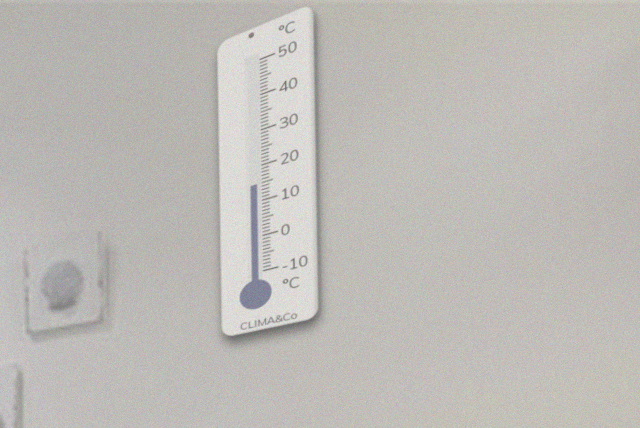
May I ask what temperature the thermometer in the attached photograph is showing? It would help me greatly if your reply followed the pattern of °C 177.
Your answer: °C 15
